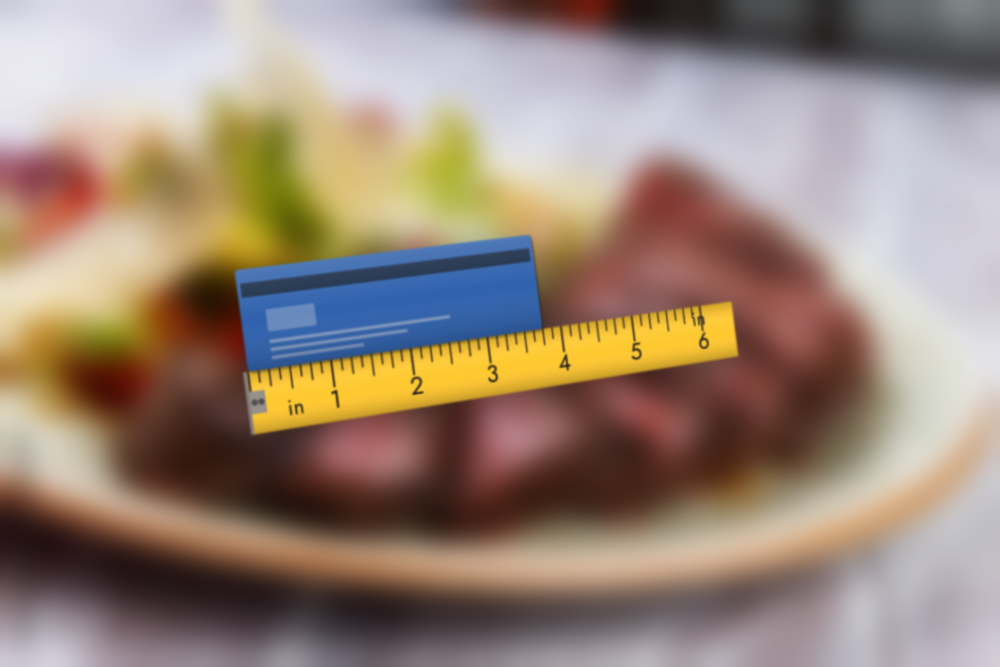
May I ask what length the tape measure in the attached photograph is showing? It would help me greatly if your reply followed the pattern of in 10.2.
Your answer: in 3.75
